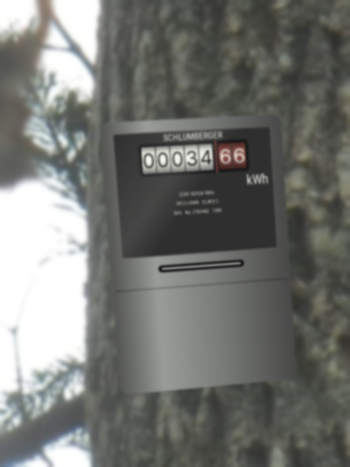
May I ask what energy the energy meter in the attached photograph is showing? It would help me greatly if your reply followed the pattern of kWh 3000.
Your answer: kWh 34.66
